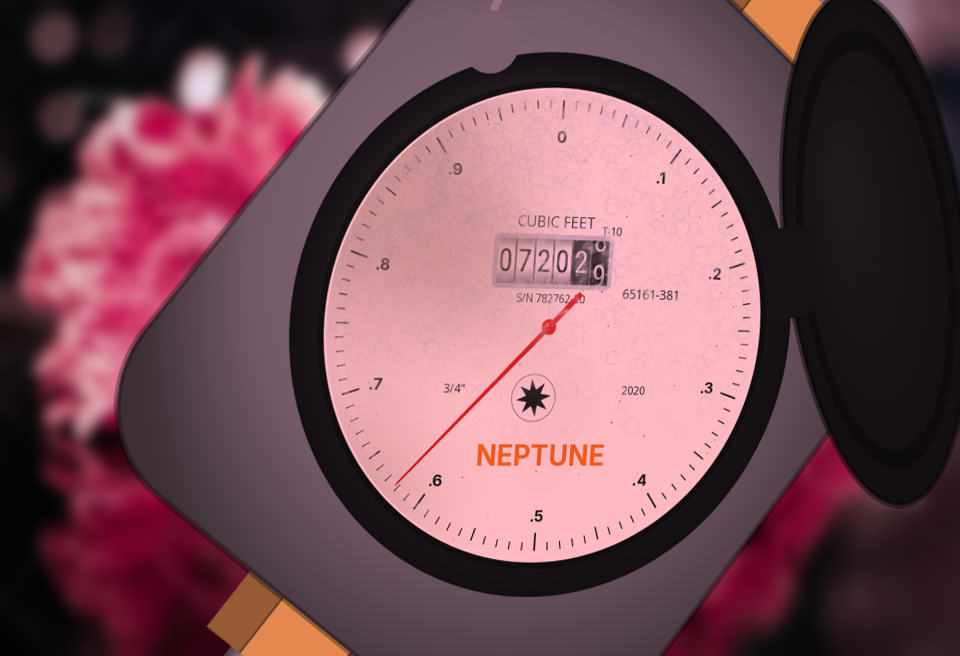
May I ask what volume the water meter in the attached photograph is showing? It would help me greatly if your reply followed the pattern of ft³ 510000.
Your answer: ft³ 72028.62
